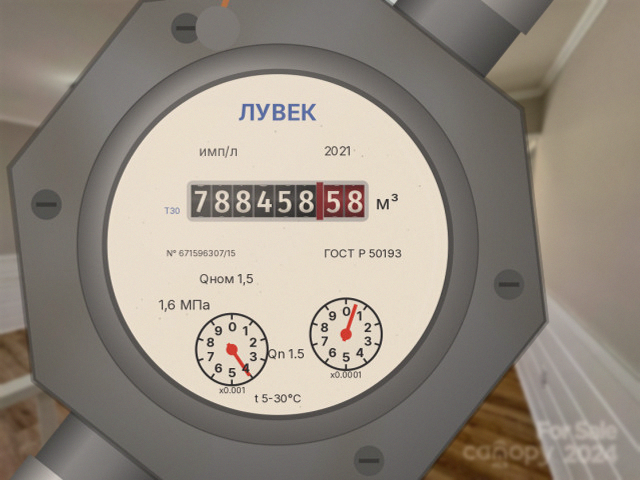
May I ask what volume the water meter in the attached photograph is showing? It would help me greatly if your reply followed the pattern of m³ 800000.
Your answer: m³ 788458.5840
